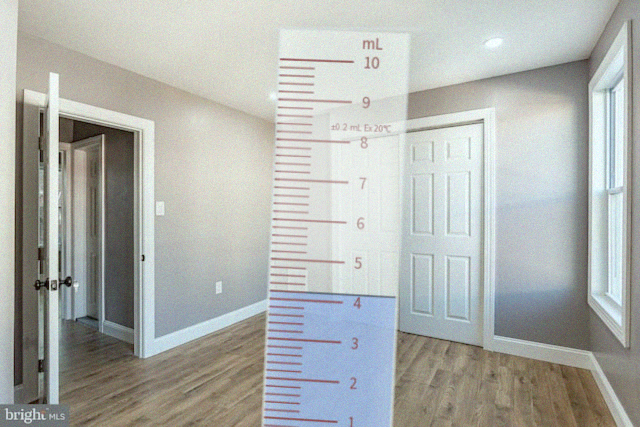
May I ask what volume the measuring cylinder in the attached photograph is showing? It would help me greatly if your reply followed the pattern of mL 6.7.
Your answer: mL 4.2
